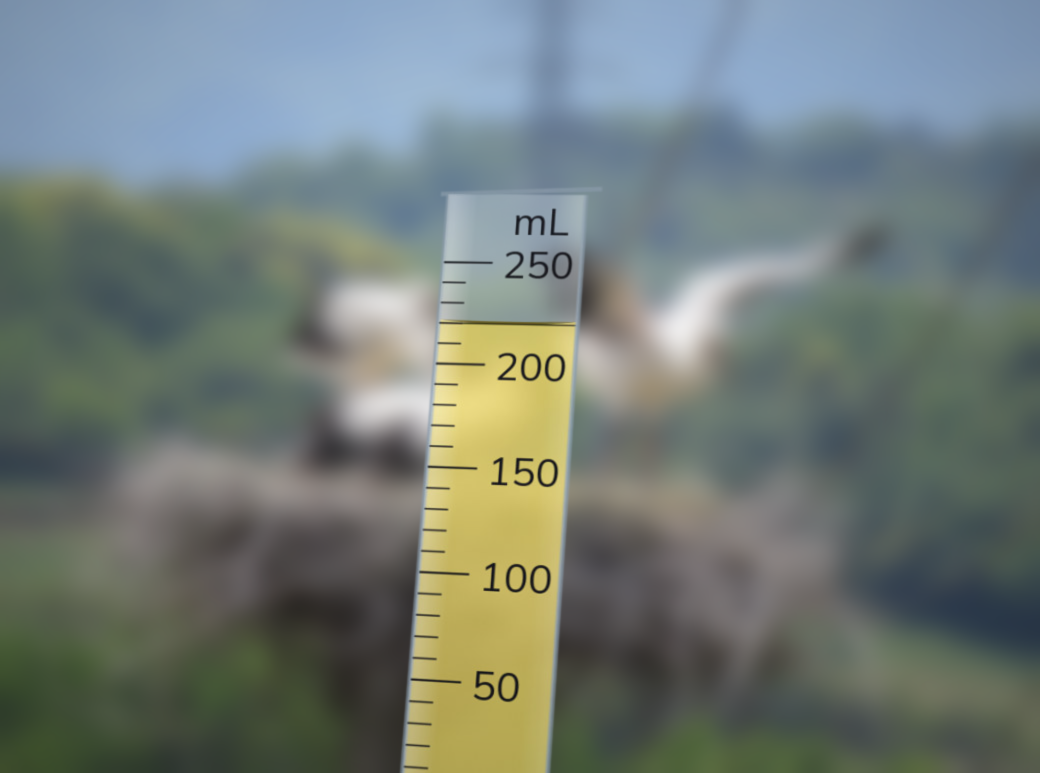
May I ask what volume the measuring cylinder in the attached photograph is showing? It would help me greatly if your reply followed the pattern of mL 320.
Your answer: mL 220
